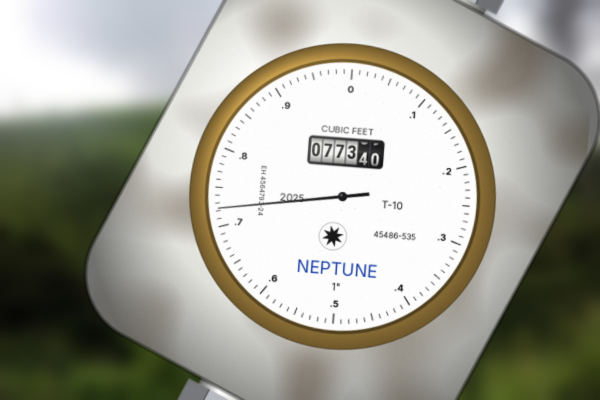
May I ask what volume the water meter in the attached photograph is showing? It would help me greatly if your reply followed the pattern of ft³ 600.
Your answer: ft³ 77339.72
